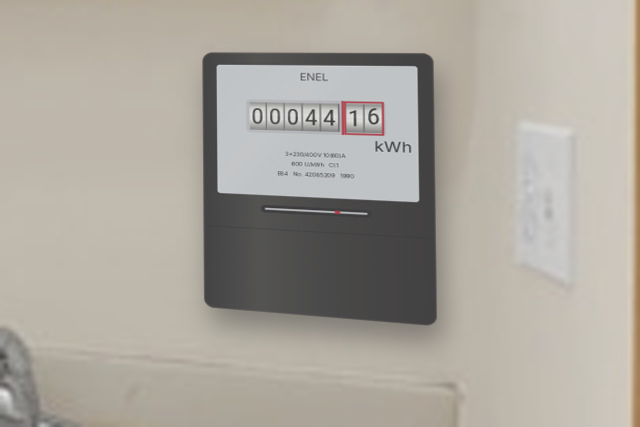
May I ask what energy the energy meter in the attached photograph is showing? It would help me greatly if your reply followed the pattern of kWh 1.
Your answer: kWh 44.16
